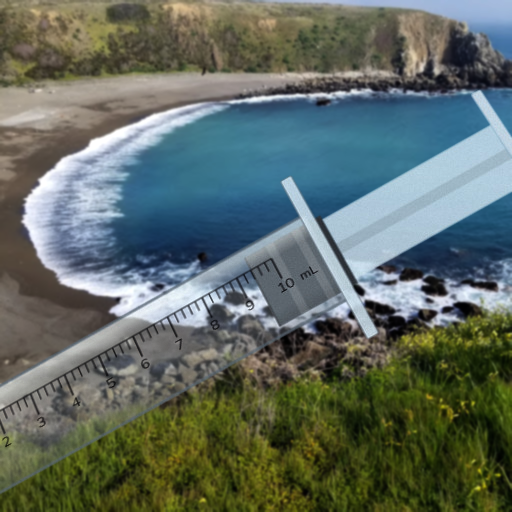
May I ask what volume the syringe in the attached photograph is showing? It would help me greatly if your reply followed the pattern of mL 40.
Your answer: mL 9.4
